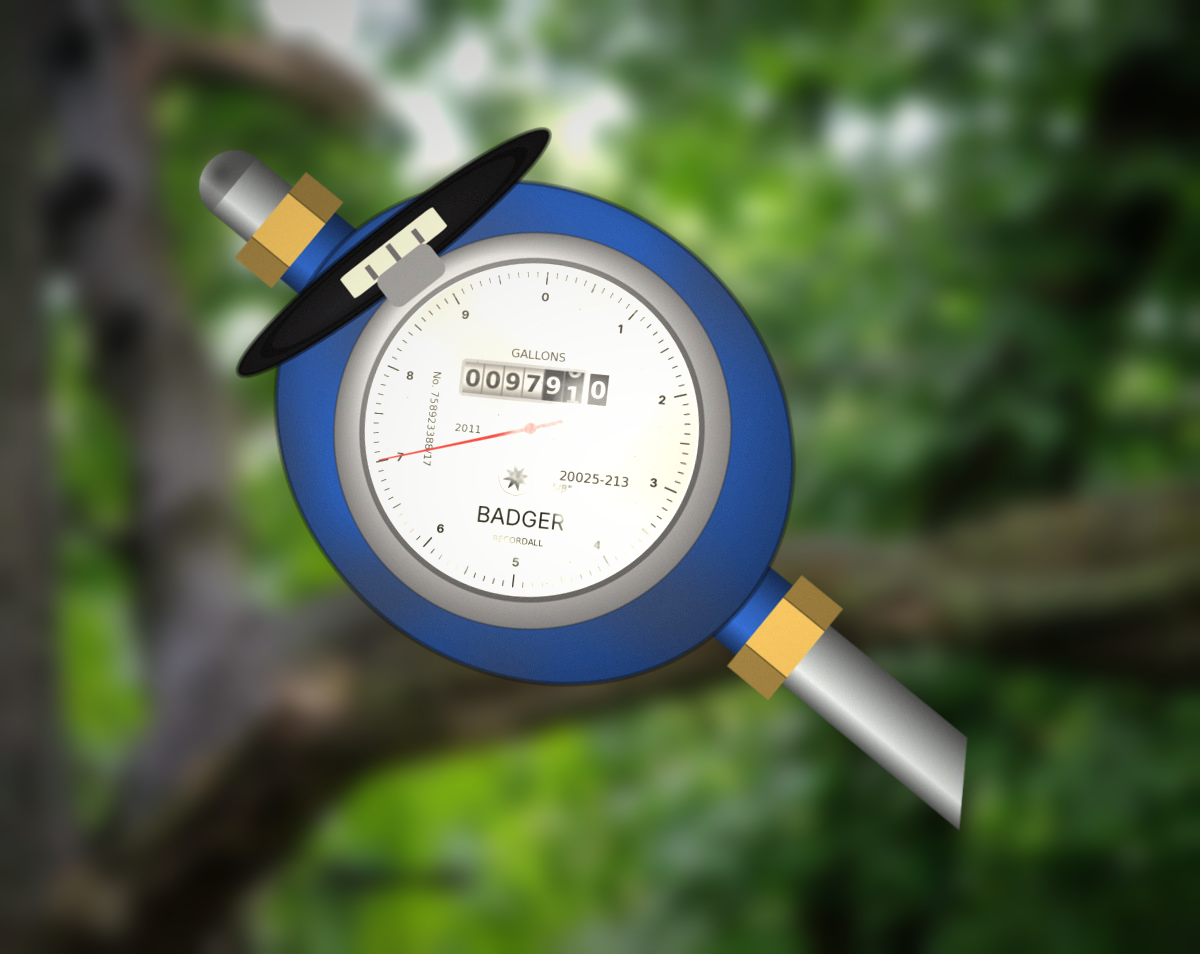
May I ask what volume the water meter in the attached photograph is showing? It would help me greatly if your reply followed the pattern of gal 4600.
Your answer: gal 97907.0
